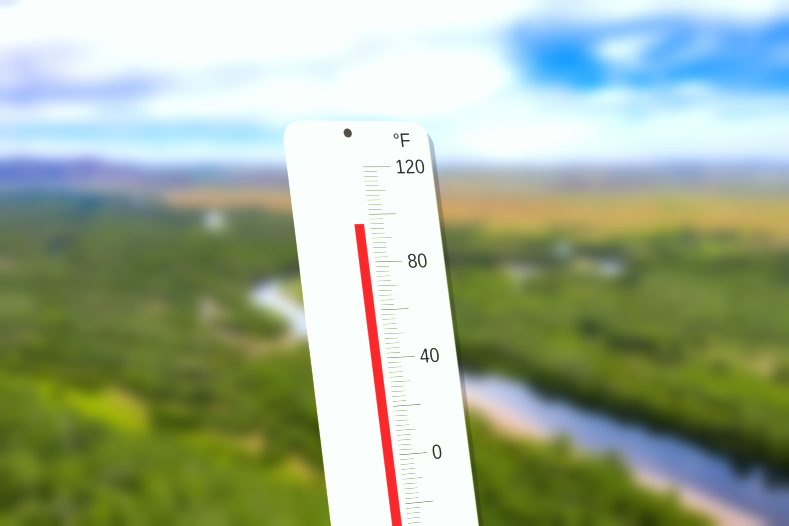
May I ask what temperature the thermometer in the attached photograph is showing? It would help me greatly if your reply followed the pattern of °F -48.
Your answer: °F 96
